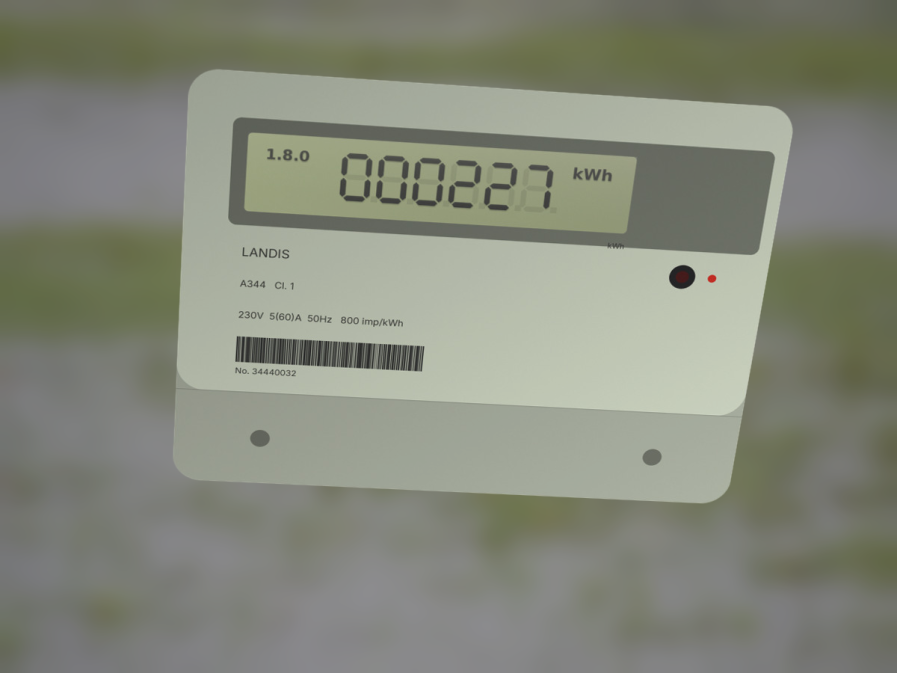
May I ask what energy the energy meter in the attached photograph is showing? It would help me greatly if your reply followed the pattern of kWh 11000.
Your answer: kWh 227
